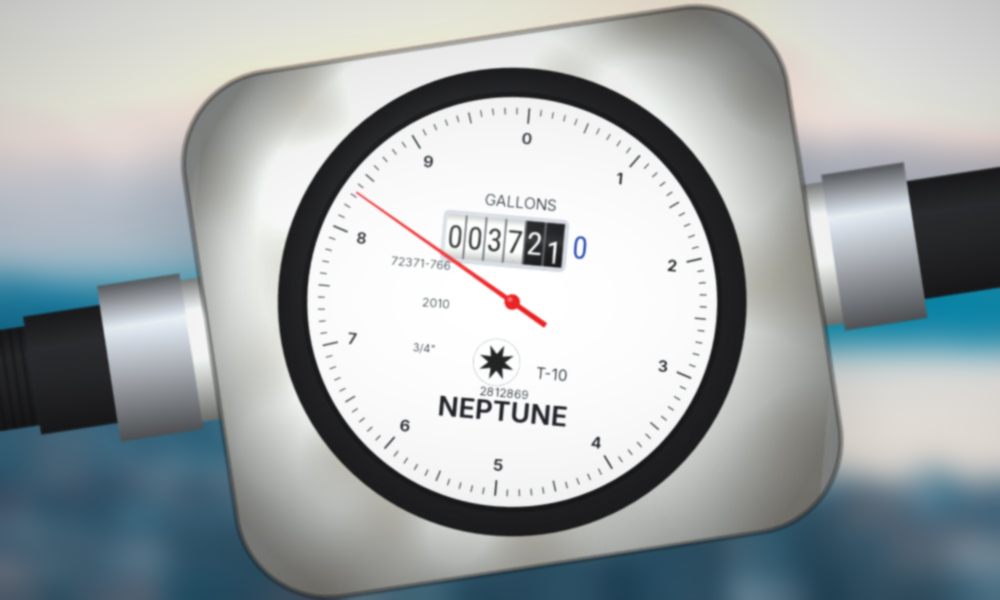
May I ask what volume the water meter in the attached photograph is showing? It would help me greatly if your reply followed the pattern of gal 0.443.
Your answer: gal 37208.3
